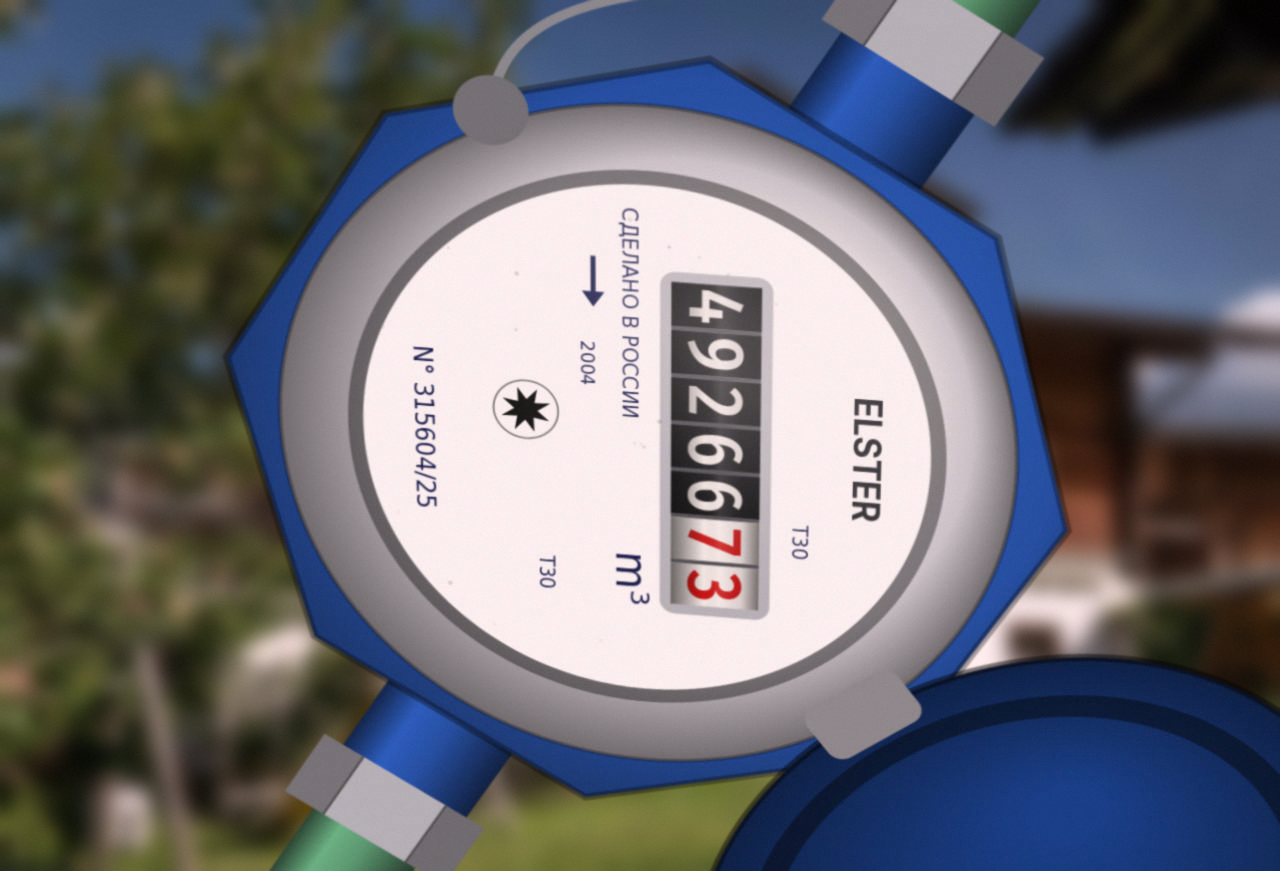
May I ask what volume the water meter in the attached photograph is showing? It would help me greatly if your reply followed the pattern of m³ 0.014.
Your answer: m³ 49266.73
